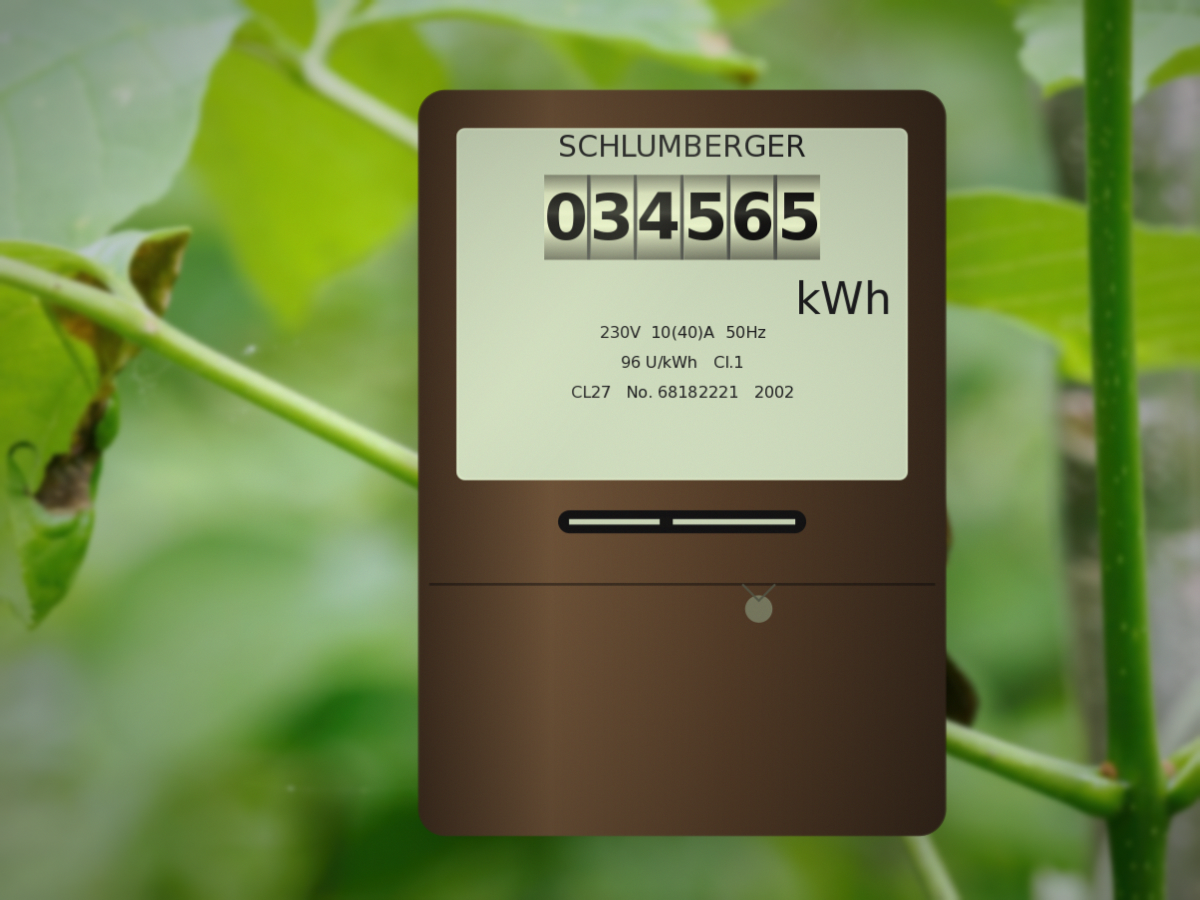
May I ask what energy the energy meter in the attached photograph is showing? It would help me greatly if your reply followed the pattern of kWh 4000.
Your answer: kWh 34565
